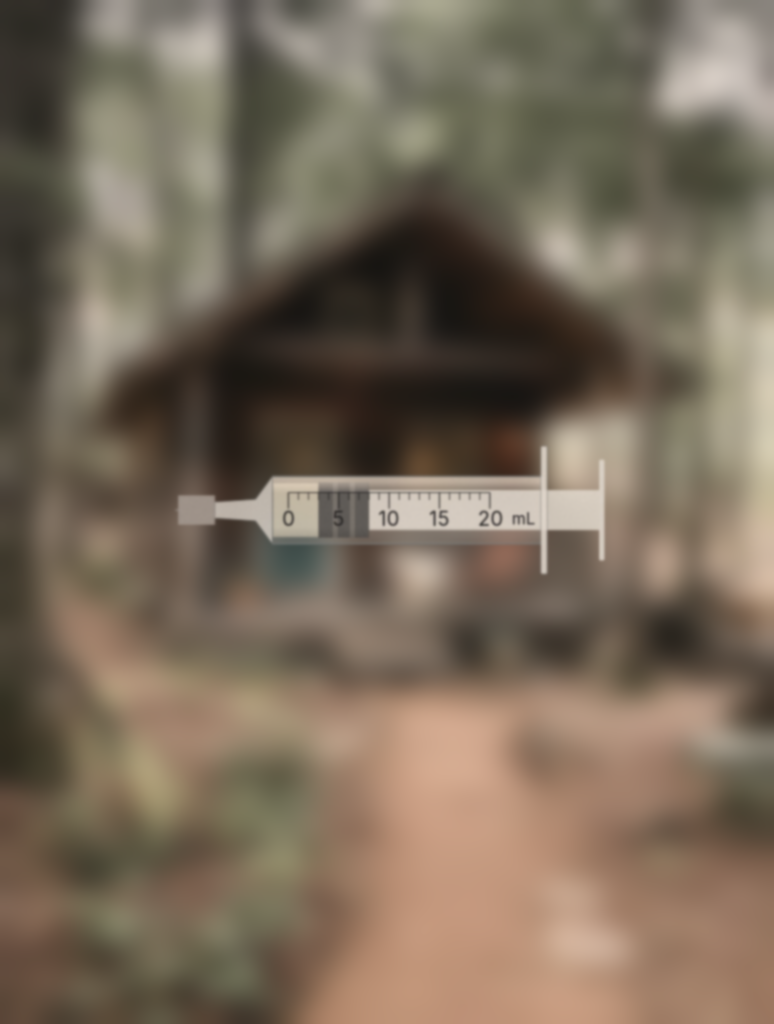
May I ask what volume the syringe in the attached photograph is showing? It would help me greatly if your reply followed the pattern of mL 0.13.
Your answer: mL 3
